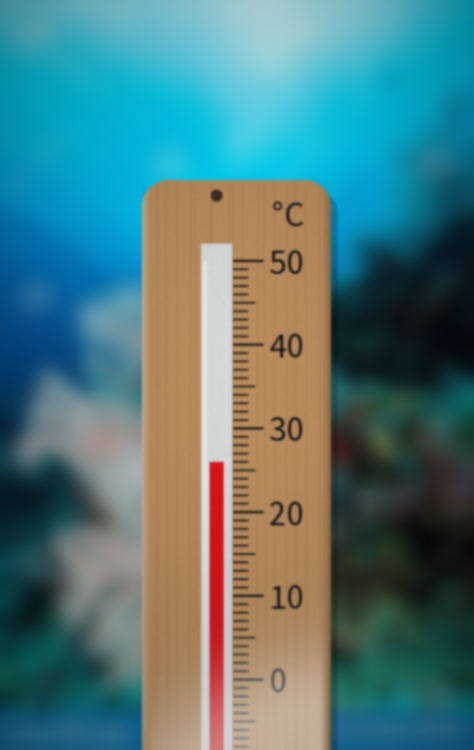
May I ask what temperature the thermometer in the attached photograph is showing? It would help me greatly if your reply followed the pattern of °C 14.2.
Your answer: °C 26
